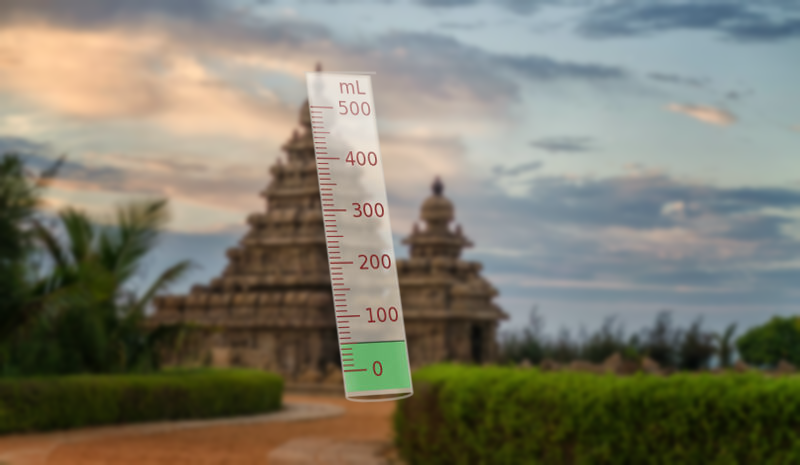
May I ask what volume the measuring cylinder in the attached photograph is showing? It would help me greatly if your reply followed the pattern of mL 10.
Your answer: mL 50
